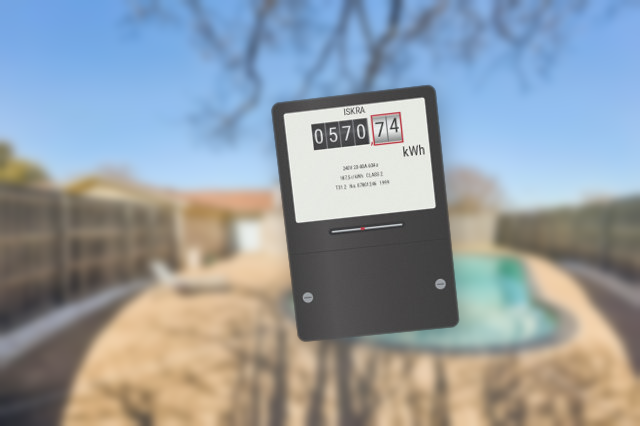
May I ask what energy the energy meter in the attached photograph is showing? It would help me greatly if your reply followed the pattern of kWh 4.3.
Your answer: kWh 570.74
